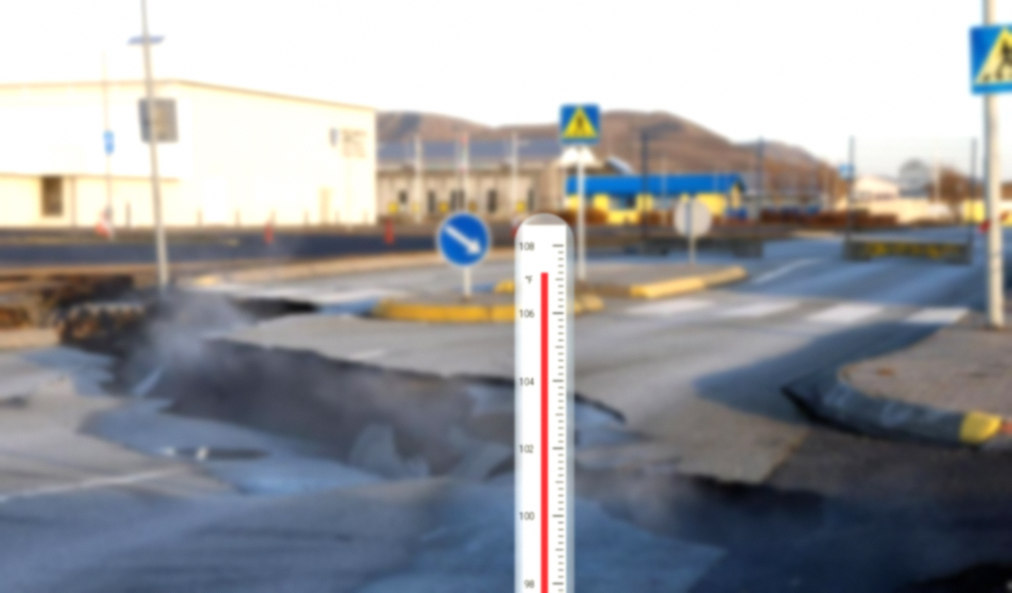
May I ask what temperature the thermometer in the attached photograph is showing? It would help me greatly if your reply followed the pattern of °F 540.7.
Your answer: °F 107.2
